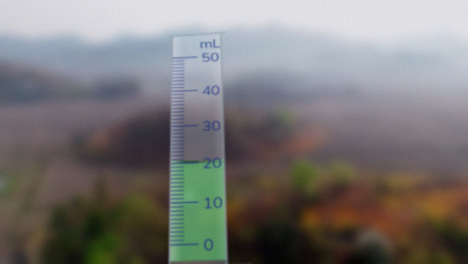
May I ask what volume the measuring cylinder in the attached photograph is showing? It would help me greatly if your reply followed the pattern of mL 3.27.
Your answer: mL 20
